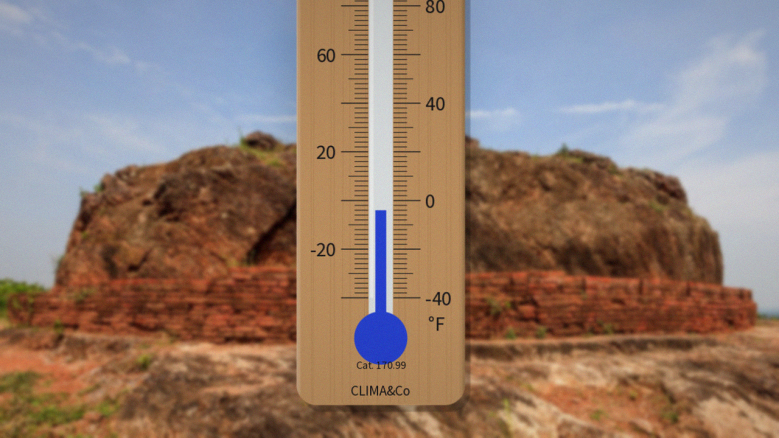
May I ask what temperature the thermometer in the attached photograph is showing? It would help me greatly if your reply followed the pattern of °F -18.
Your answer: °F -4
